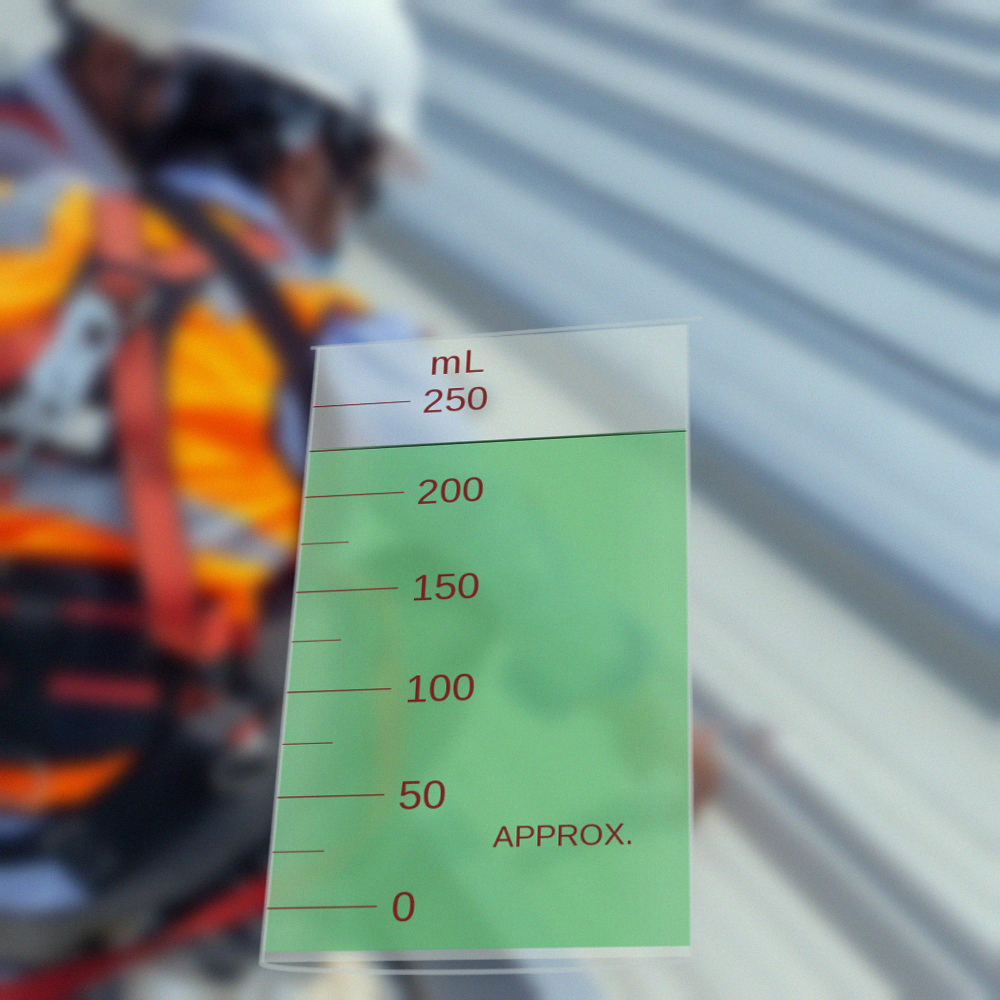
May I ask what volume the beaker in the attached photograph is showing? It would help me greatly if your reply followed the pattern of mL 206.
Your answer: mL 225
